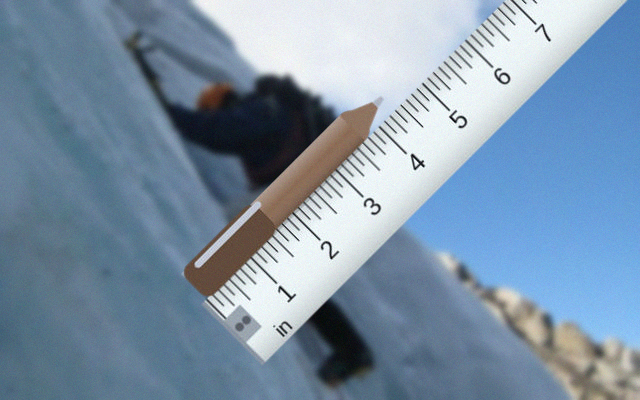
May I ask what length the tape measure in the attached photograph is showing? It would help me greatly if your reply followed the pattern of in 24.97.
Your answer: in 4.375
